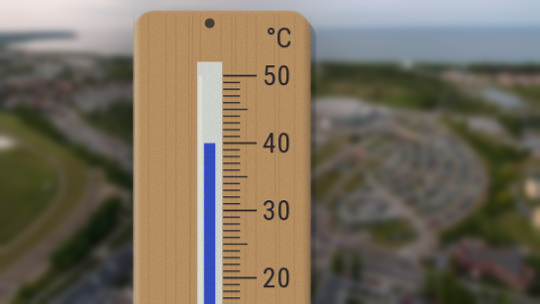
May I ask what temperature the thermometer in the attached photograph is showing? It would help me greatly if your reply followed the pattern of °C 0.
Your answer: °C 40
